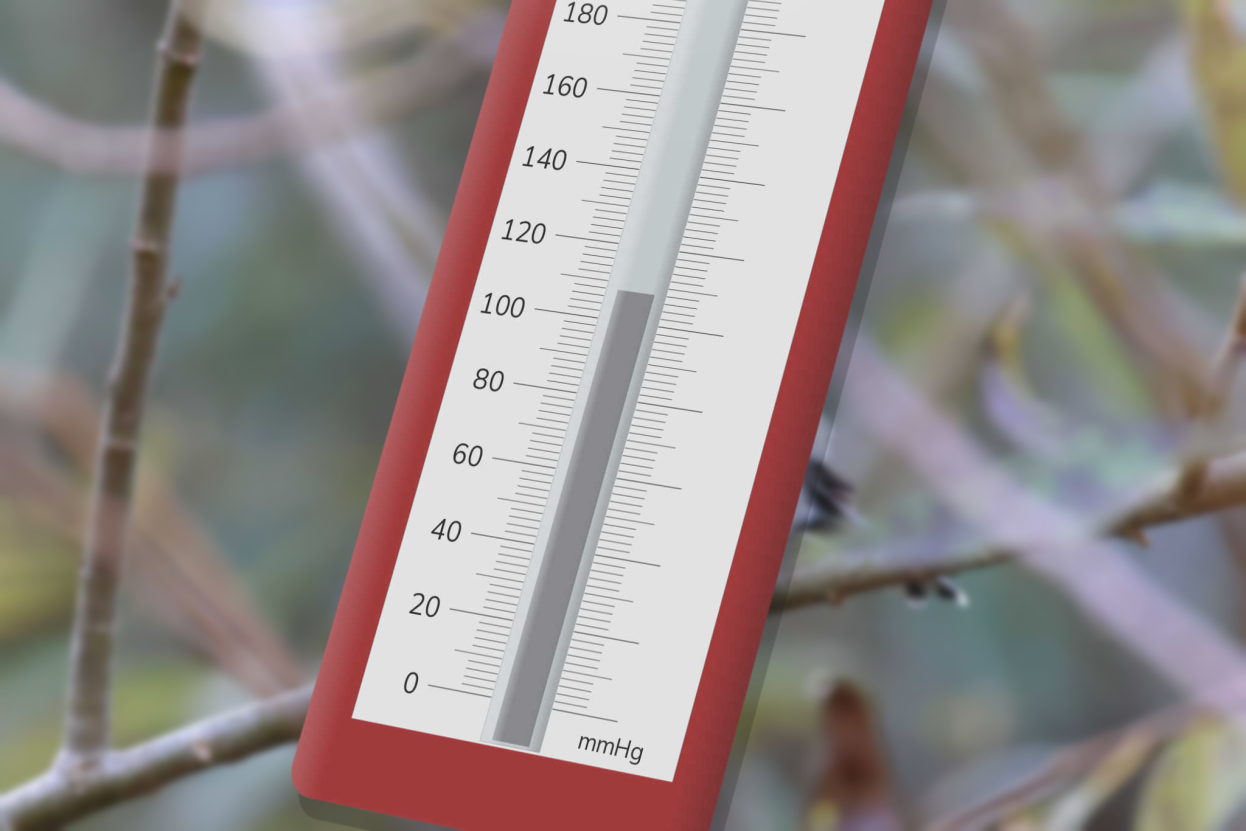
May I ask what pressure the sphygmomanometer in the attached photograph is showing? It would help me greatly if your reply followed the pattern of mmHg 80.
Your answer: mmHg 108
